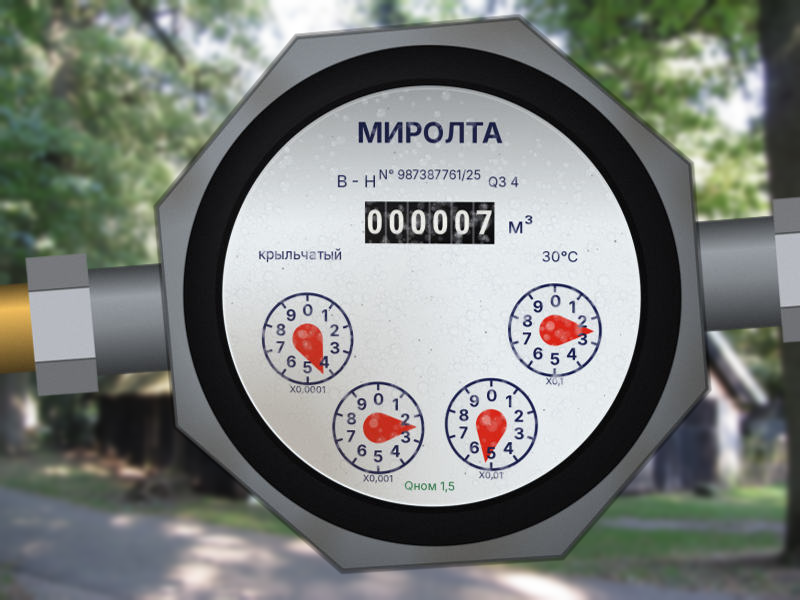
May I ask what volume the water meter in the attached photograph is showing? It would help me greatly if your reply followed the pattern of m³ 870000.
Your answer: m³ 7.2524
